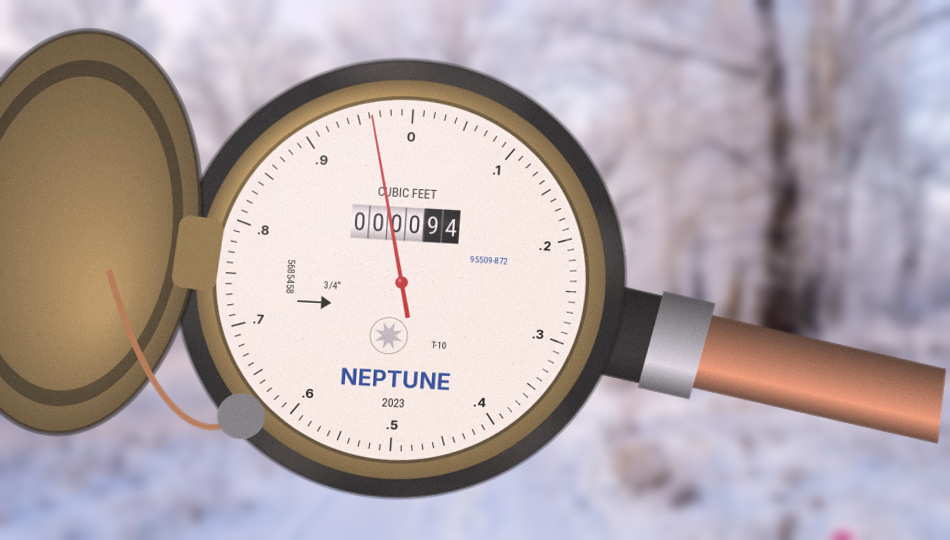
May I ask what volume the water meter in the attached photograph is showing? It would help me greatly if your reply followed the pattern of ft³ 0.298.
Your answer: ft³ 93.96
